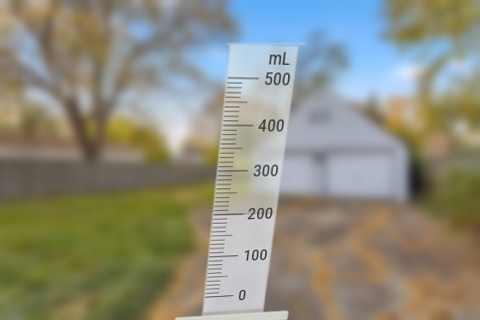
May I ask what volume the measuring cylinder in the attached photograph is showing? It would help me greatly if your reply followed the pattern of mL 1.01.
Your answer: mL 200
